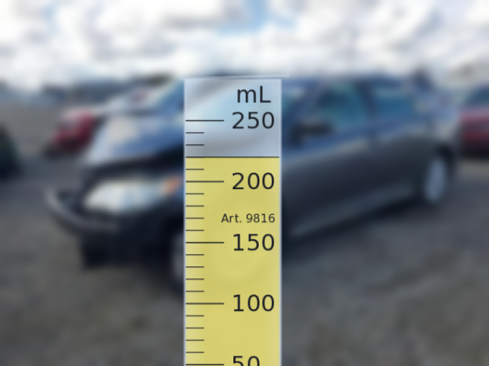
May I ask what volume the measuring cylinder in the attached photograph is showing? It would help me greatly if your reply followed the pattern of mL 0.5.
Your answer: mL 220
